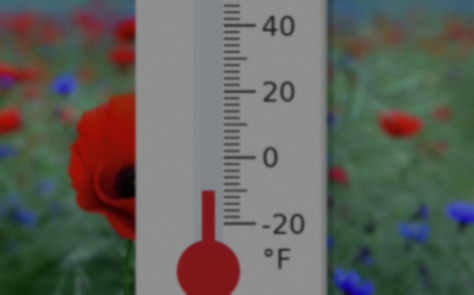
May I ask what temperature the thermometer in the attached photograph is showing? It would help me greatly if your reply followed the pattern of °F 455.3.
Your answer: °F -10
